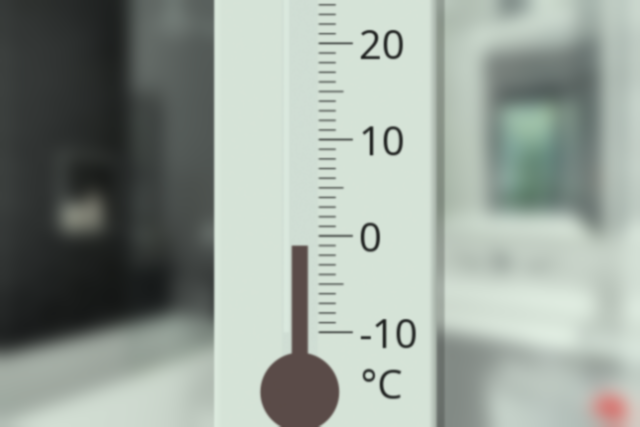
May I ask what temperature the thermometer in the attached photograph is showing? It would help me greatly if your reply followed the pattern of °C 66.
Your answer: °C -1
